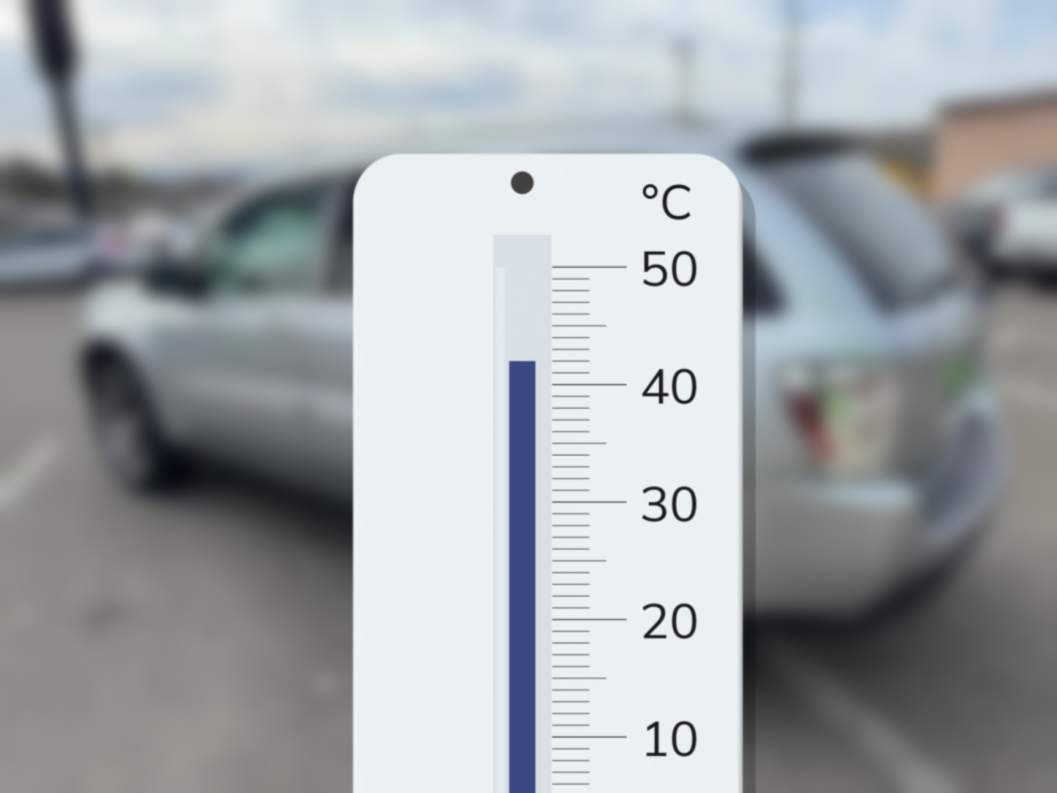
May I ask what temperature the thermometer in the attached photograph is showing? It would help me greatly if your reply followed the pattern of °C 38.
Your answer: °C 42
